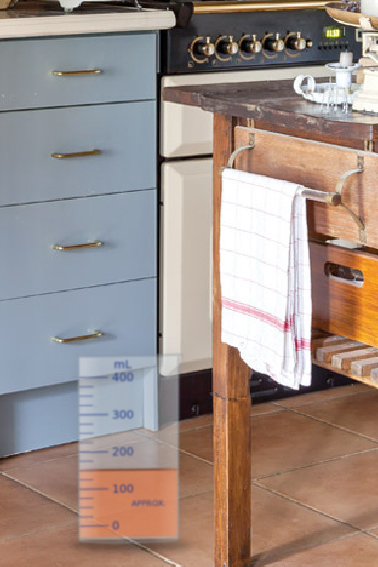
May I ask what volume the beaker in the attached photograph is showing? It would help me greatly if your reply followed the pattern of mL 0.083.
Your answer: mL 150
